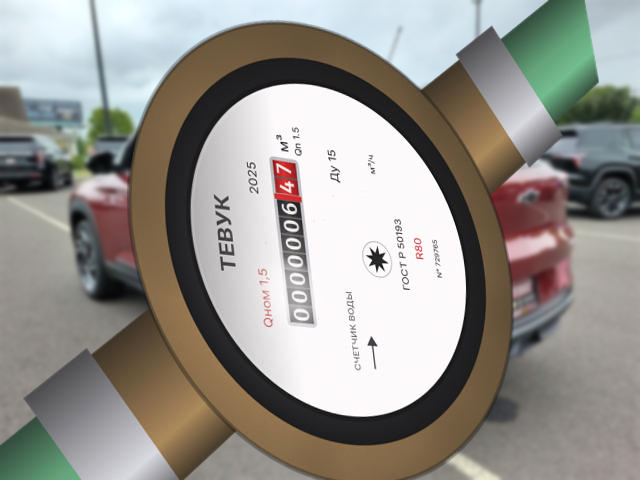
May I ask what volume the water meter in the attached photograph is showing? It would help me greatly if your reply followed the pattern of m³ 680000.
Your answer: m³ 6.47
